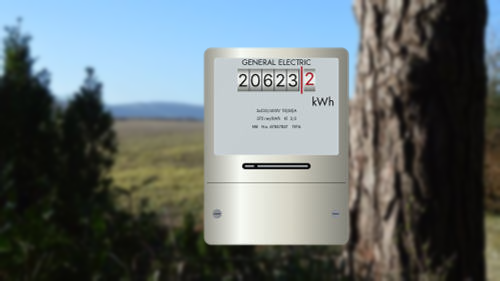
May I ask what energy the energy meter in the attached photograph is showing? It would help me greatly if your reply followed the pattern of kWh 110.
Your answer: kWh 20623.2
